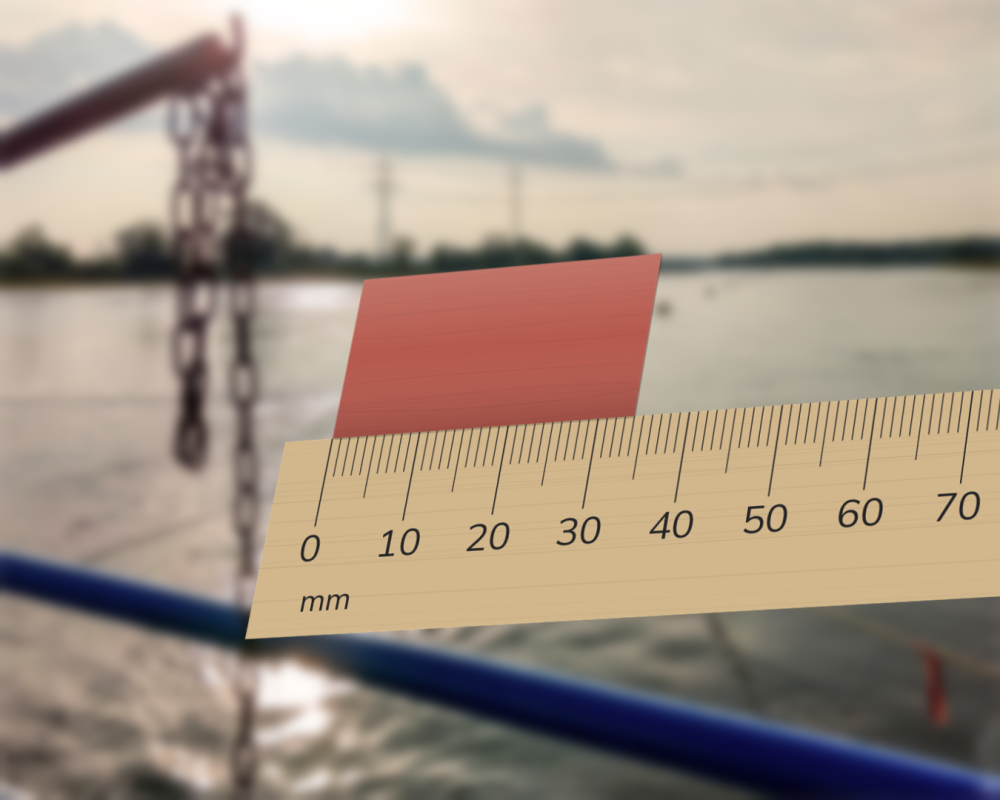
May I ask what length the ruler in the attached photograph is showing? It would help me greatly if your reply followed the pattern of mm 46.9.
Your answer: mm 34
